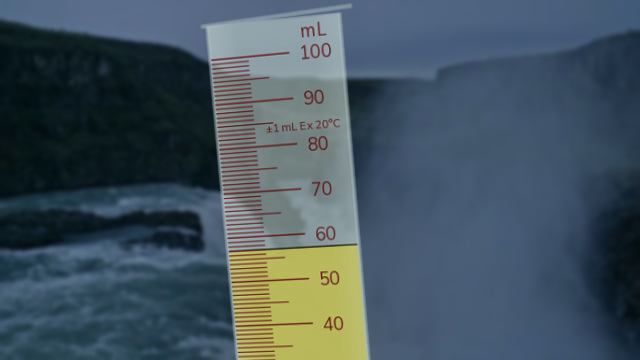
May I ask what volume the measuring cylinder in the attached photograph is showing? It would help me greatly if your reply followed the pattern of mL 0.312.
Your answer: mL 57
